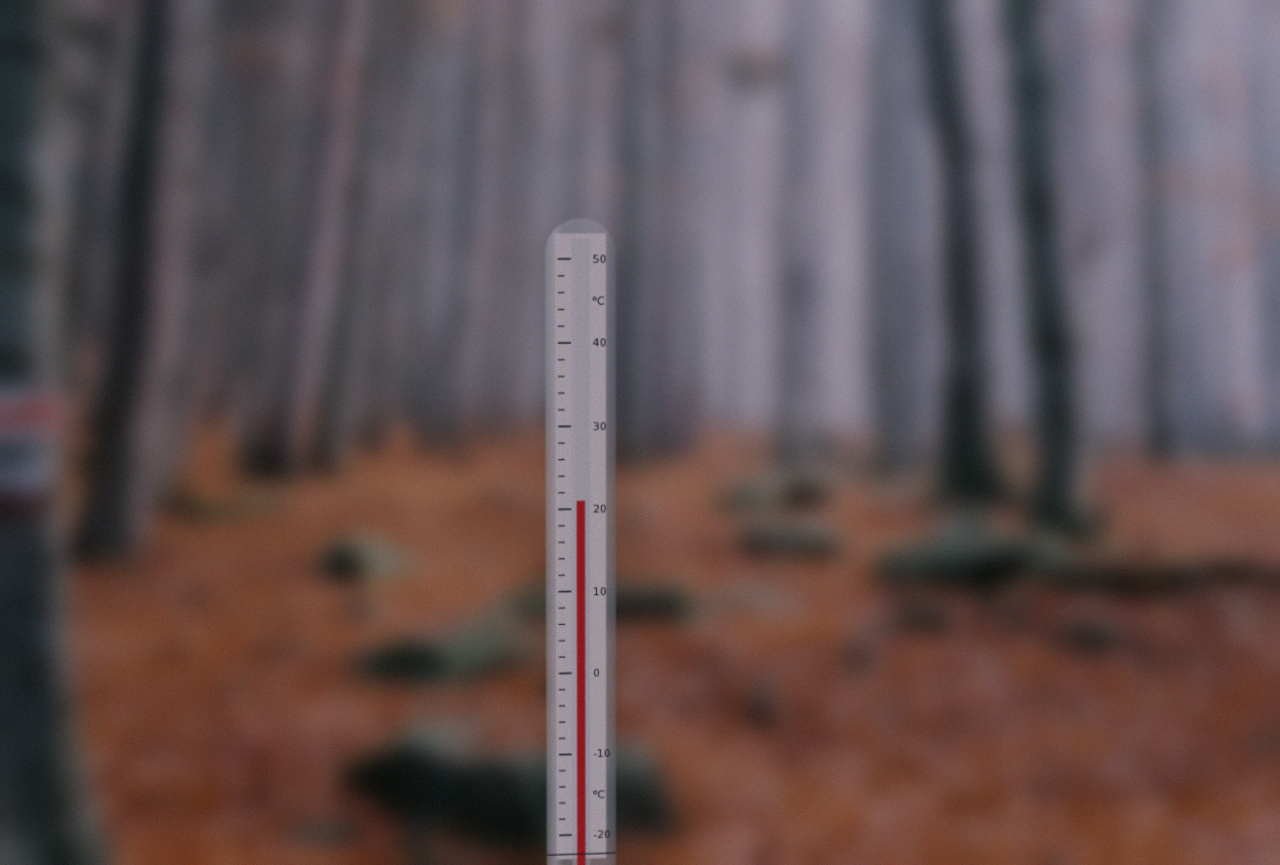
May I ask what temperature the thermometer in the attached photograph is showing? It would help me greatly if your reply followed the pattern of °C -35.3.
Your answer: °C 21
